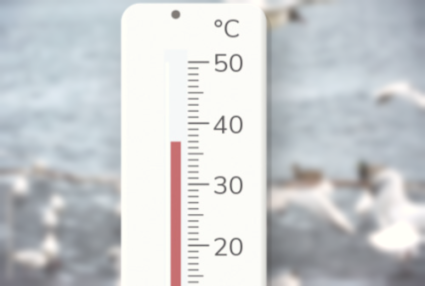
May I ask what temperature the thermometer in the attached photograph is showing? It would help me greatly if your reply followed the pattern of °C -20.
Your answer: °C 37
